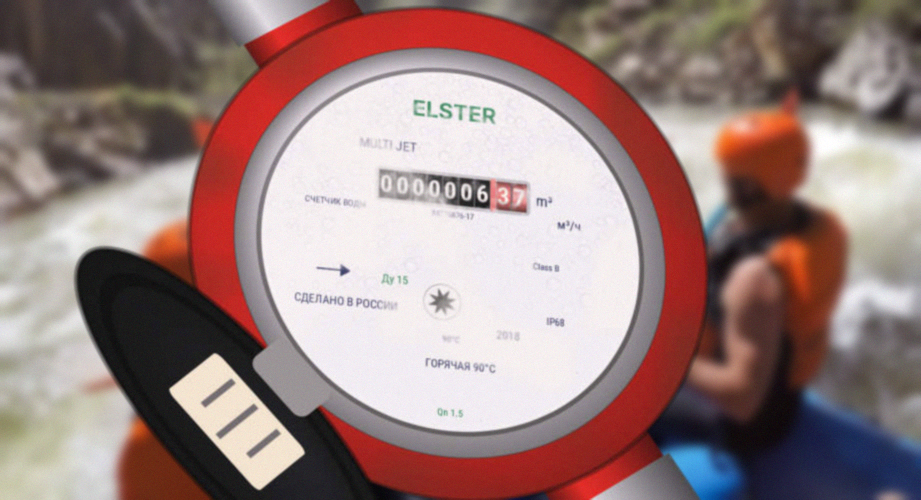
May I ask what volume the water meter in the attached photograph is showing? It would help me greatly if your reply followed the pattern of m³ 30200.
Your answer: m³ 6.37
